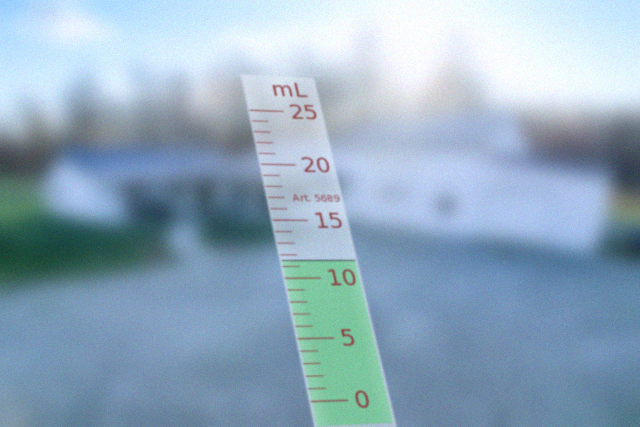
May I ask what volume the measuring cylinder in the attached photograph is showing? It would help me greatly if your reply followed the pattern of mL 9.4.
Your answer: mL 11.5
